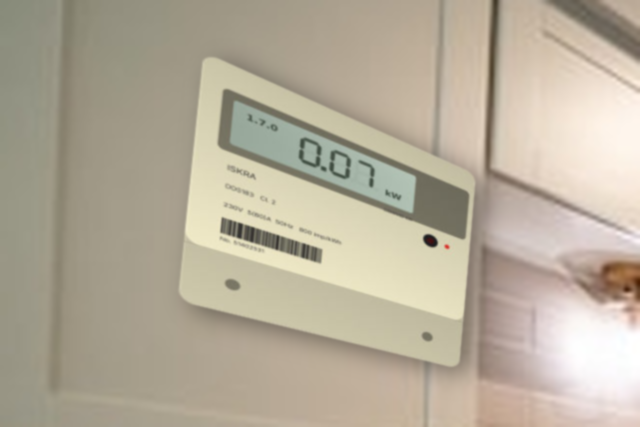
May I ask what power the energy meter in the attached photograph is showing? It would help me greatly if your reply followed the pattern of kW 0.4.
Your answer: kW 0.07
